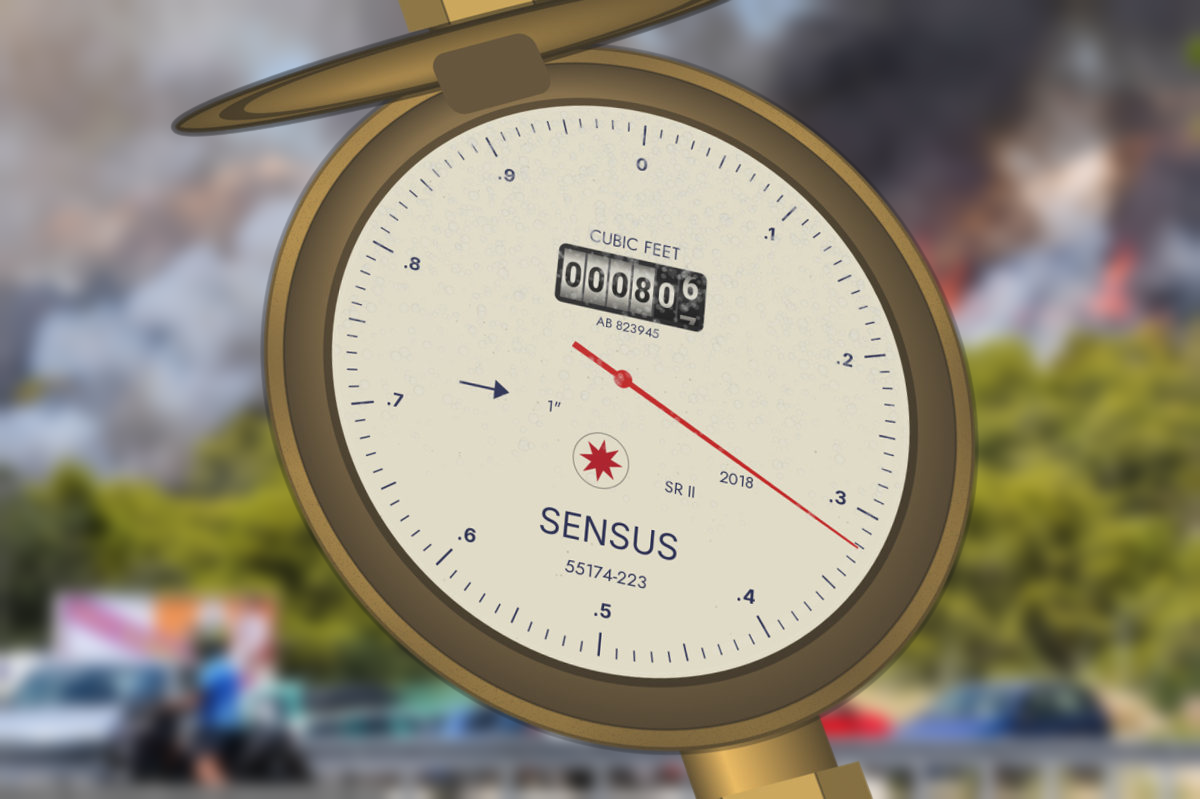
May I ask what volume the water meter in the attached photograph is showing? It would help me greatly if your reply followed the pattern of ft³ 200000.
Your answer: ft³ 806.32
